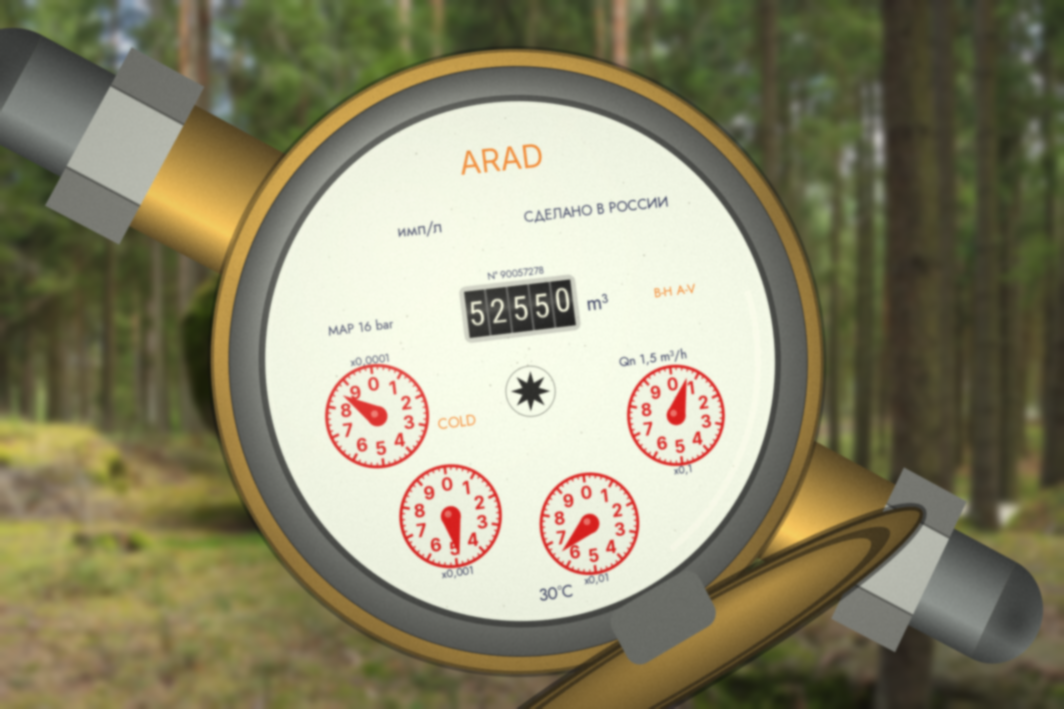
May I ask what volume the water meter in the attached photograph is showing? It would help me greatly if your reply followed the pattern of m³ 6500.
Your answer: m³ 52550.0648
